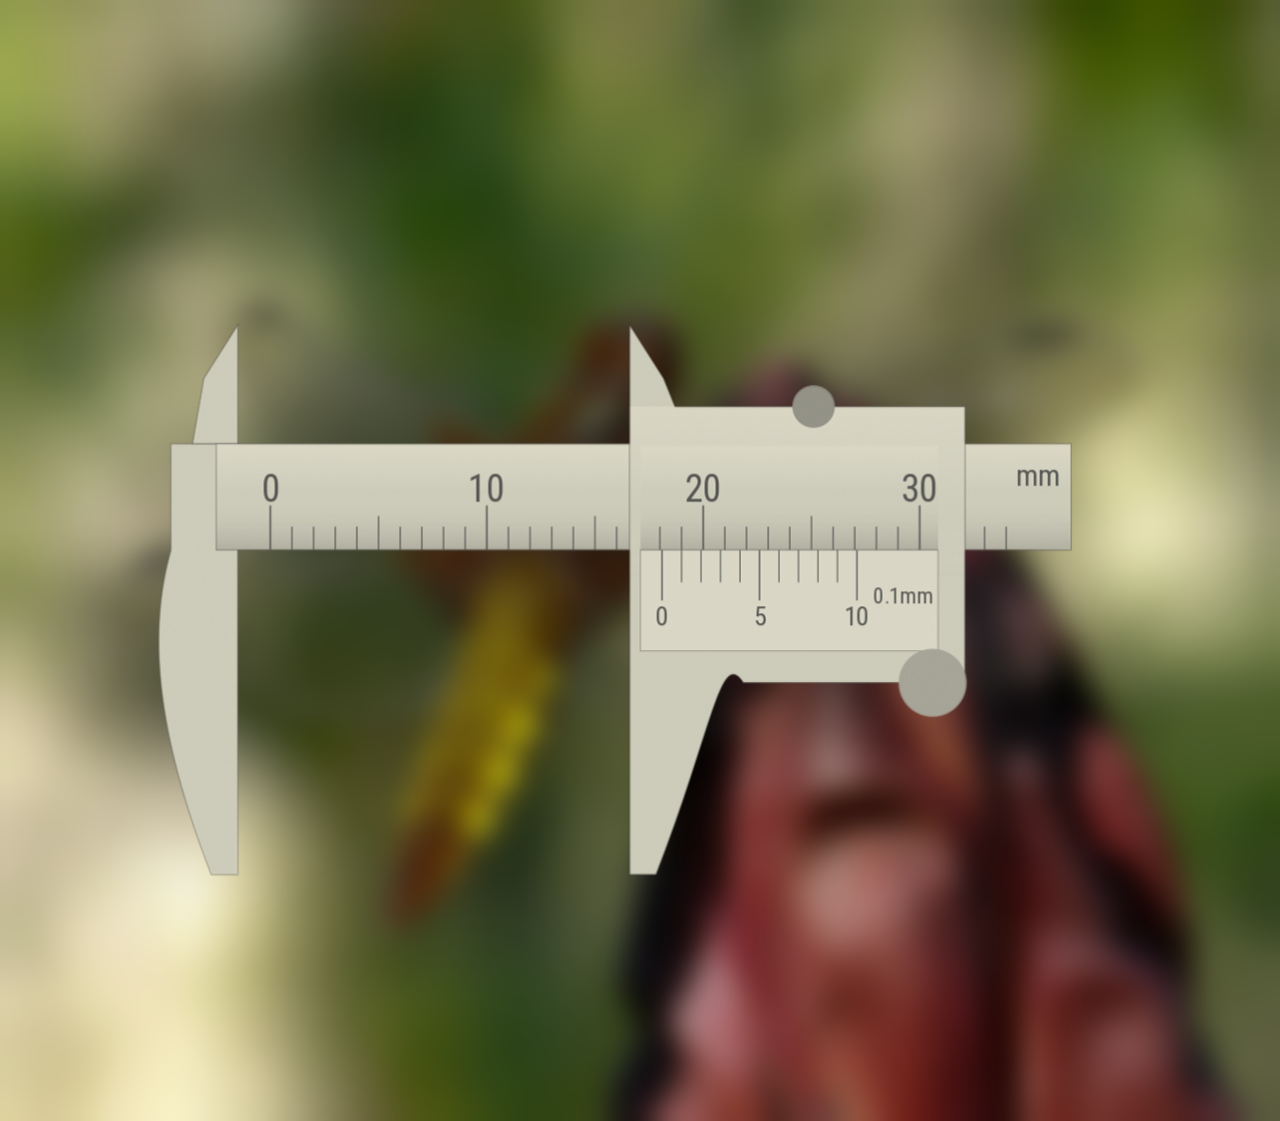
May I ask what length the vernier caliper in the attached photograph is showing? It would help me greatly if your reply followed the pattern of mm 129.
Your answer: mm 18.1
